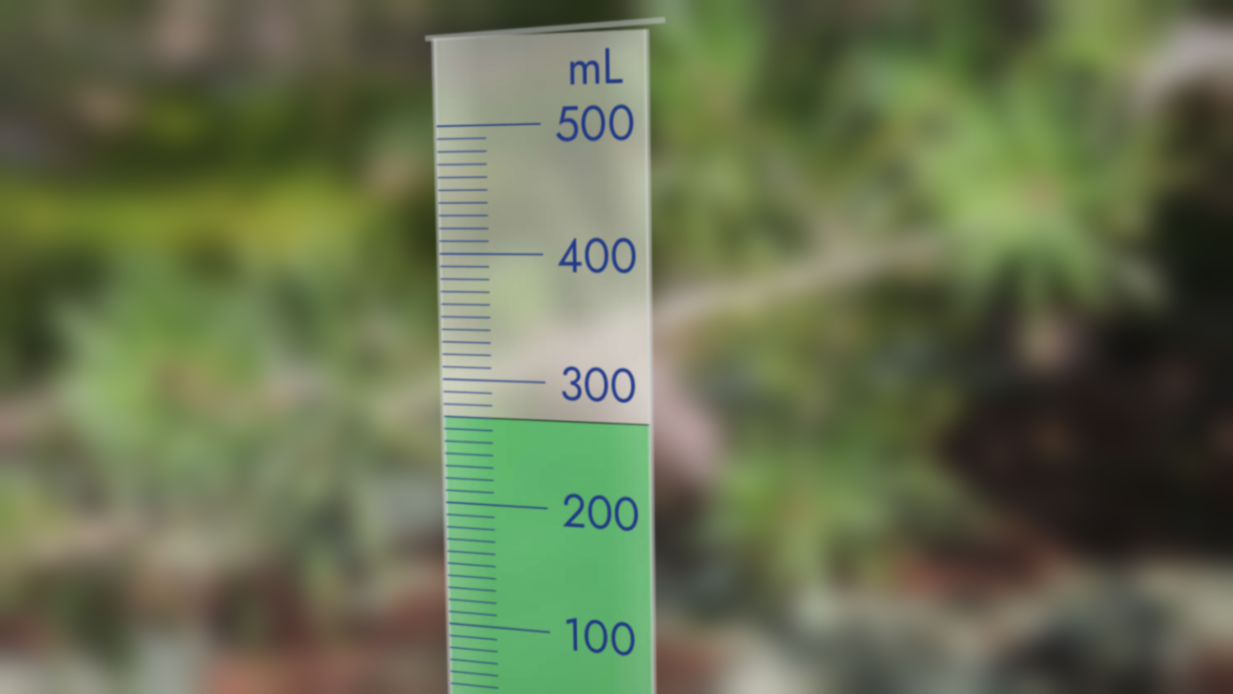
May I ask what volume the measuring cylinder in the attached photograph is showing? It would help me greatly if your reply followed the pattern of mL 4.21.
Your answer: mL 270
